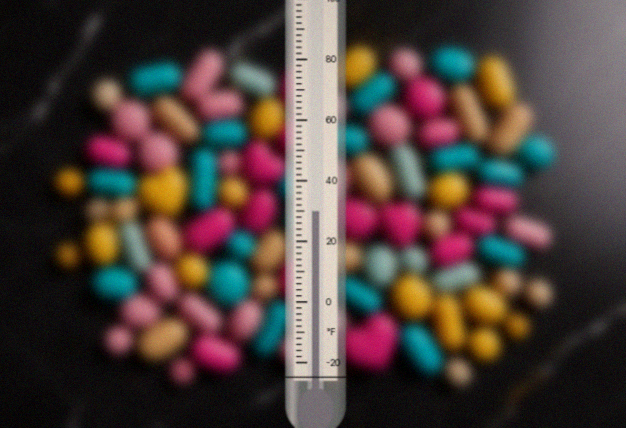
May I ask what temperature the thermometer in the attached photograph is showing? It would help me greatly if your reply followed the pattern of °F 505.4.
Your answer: °F 30
